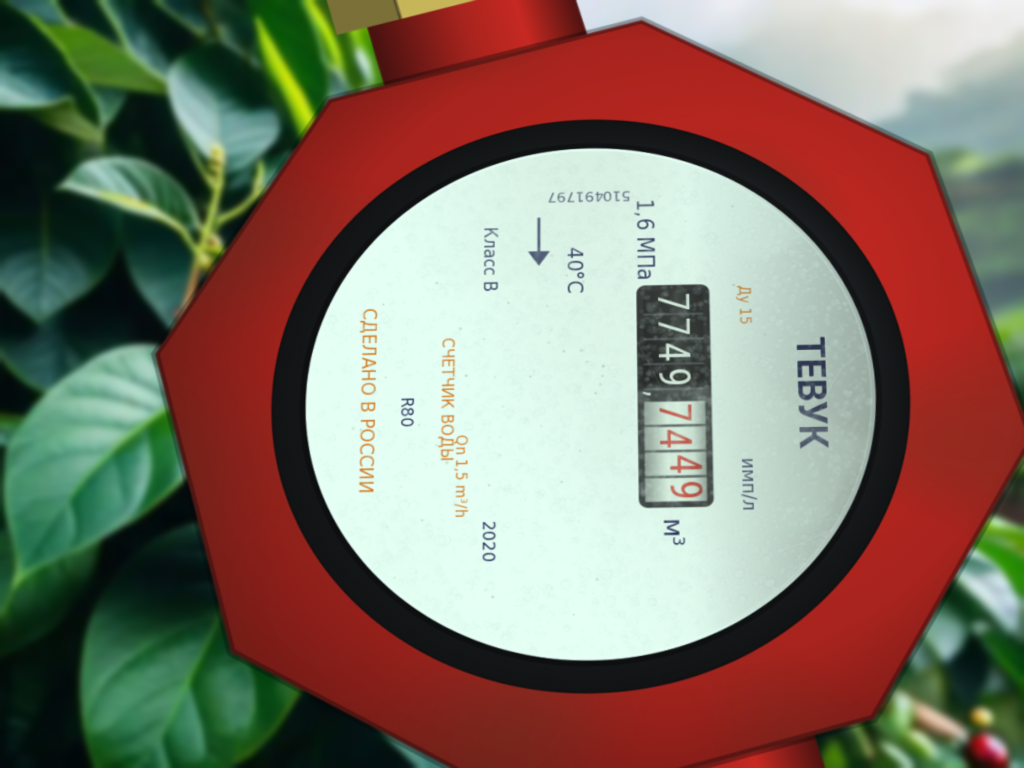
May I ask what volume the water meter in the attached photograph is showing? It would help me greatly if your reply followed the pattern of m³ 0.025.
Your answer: m³ 7749.7449
